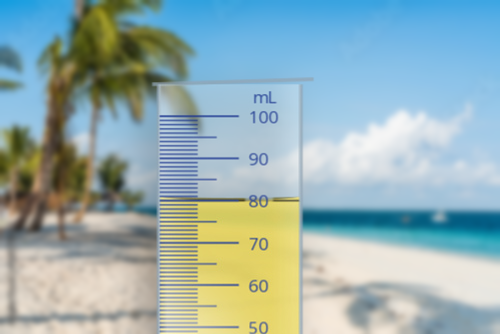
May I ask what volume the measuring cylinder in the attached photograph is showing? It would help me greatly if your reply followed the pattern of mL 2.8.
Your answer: mL 80
